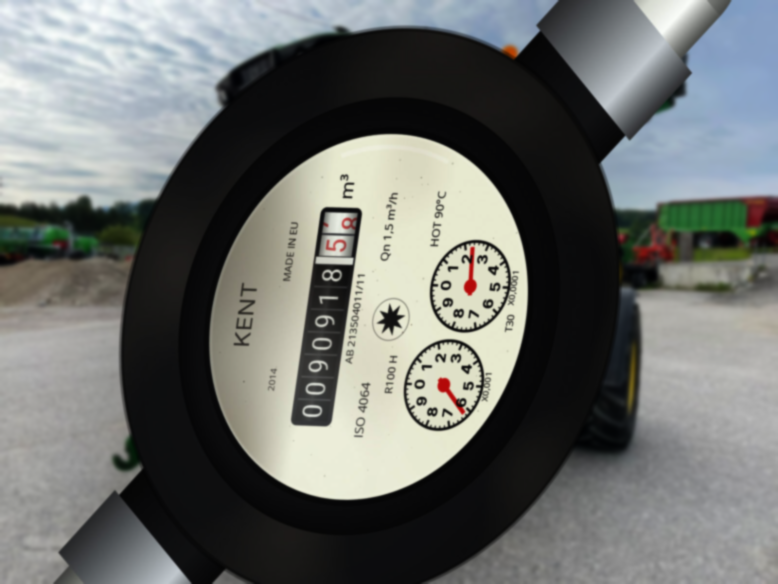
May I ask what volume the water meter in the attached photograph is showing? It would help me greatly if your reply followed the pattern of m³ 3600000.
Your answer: m³ 90918.5762
